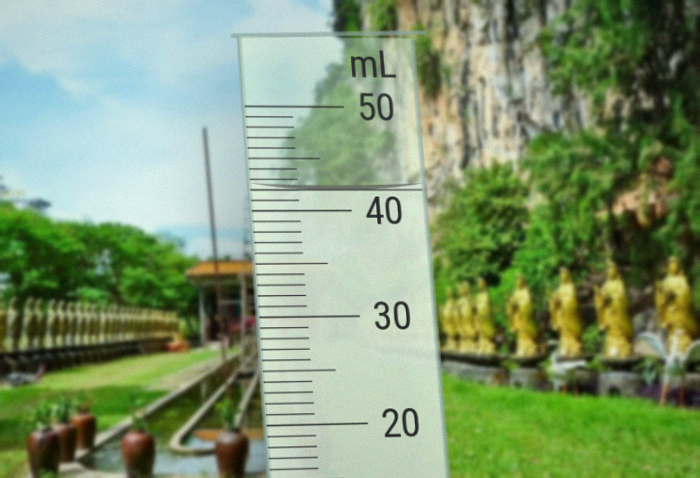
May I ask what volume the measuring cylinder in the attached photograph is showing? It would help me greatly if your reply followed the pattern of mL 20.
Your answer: mL 42
